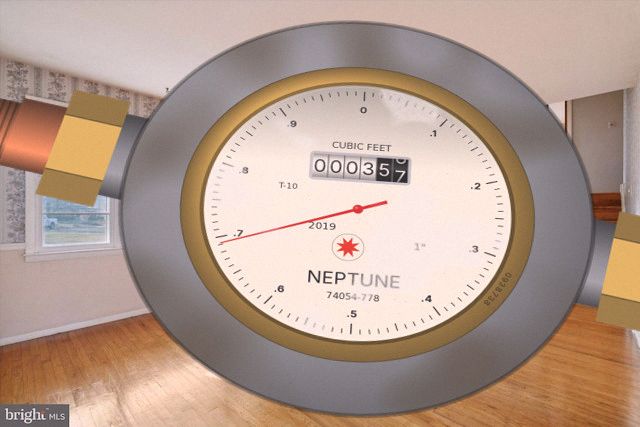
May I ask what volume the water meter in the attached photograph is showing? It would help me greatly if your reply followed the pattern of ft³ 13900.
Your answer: ft³ 356.69
